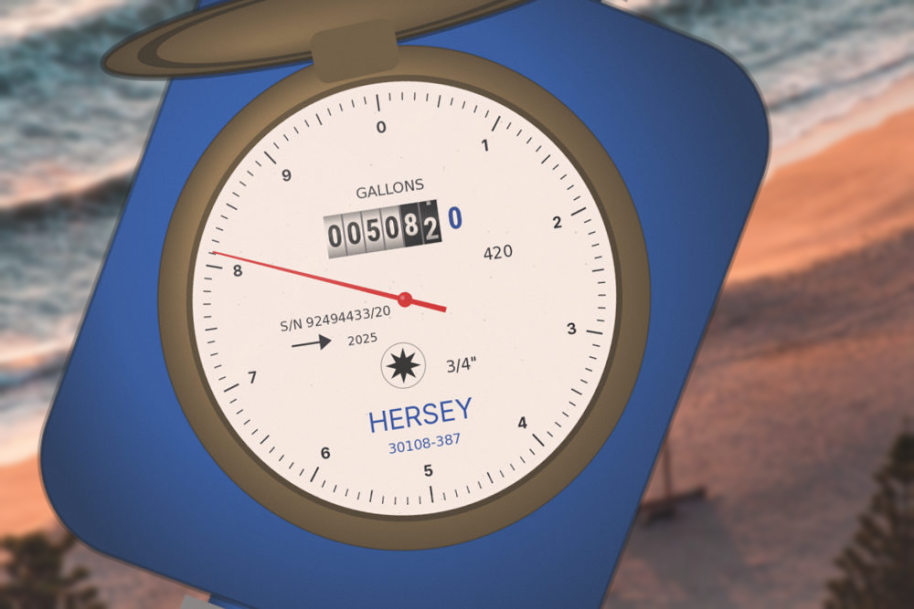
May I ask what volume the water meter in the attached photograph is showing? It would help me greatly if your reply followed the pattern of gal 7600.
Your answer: gal 50818.1
